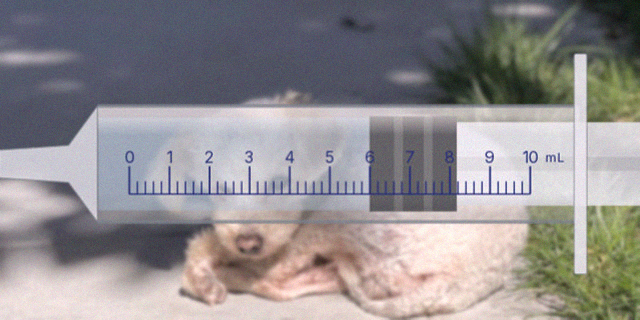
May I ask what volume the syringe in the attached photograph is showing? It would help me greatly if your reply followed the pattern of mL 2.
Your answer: mL 6
